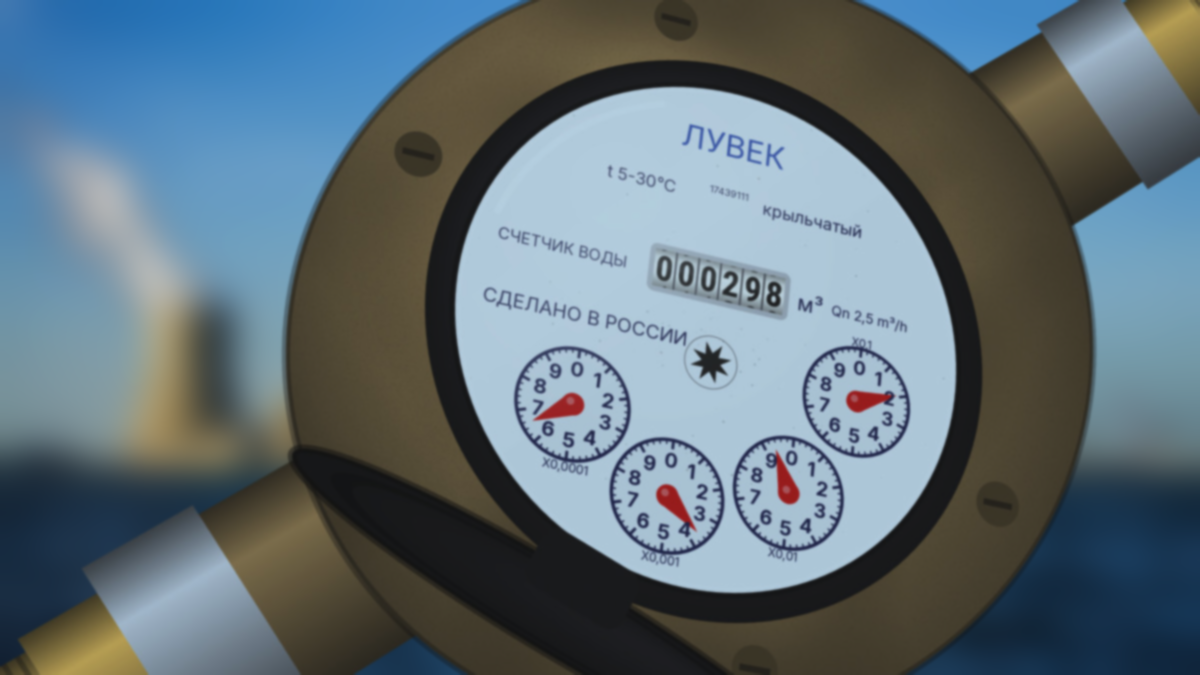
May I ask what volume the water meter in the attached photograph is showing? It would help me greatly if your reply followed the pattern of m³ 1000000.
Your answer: m³ 298.1936
